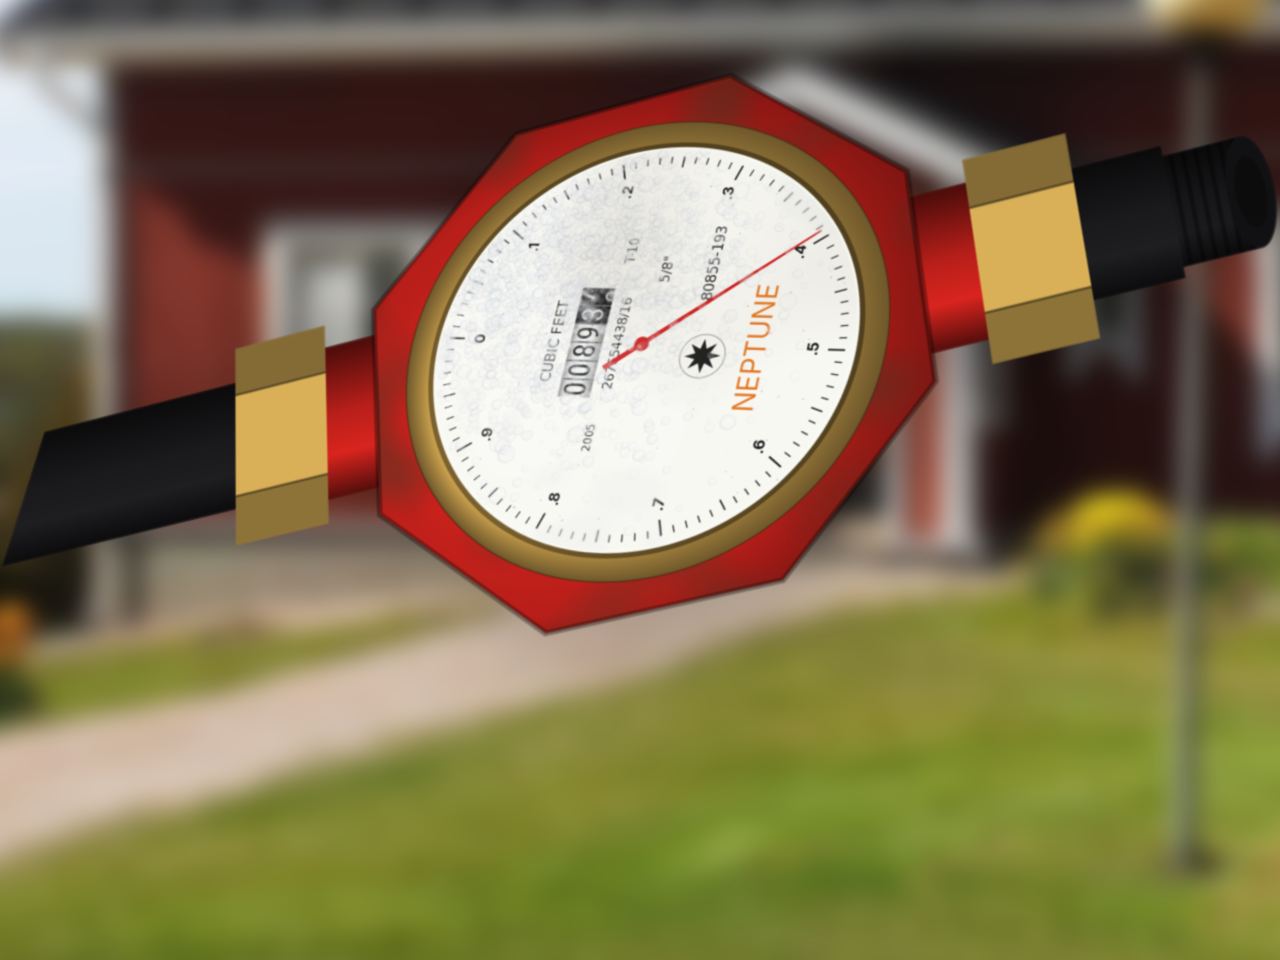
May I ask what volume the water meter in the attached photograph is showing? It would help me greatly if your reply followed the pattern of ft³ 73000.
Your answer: ft³ 8937.39
